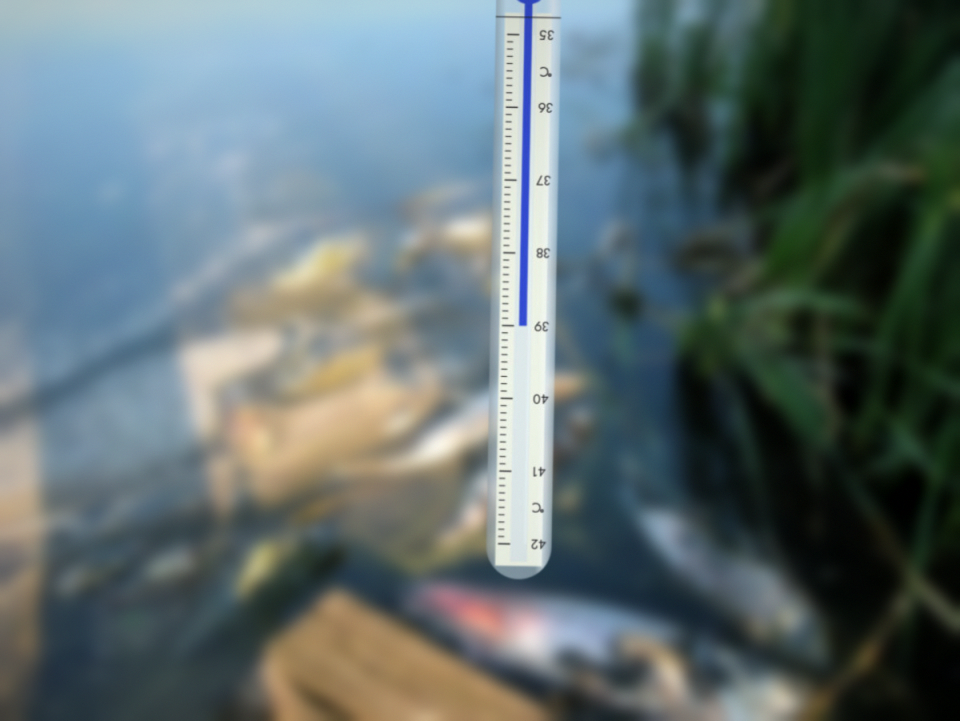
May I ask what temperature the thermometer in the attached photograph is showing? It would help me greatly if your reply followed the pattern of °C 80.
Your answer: °C 39
